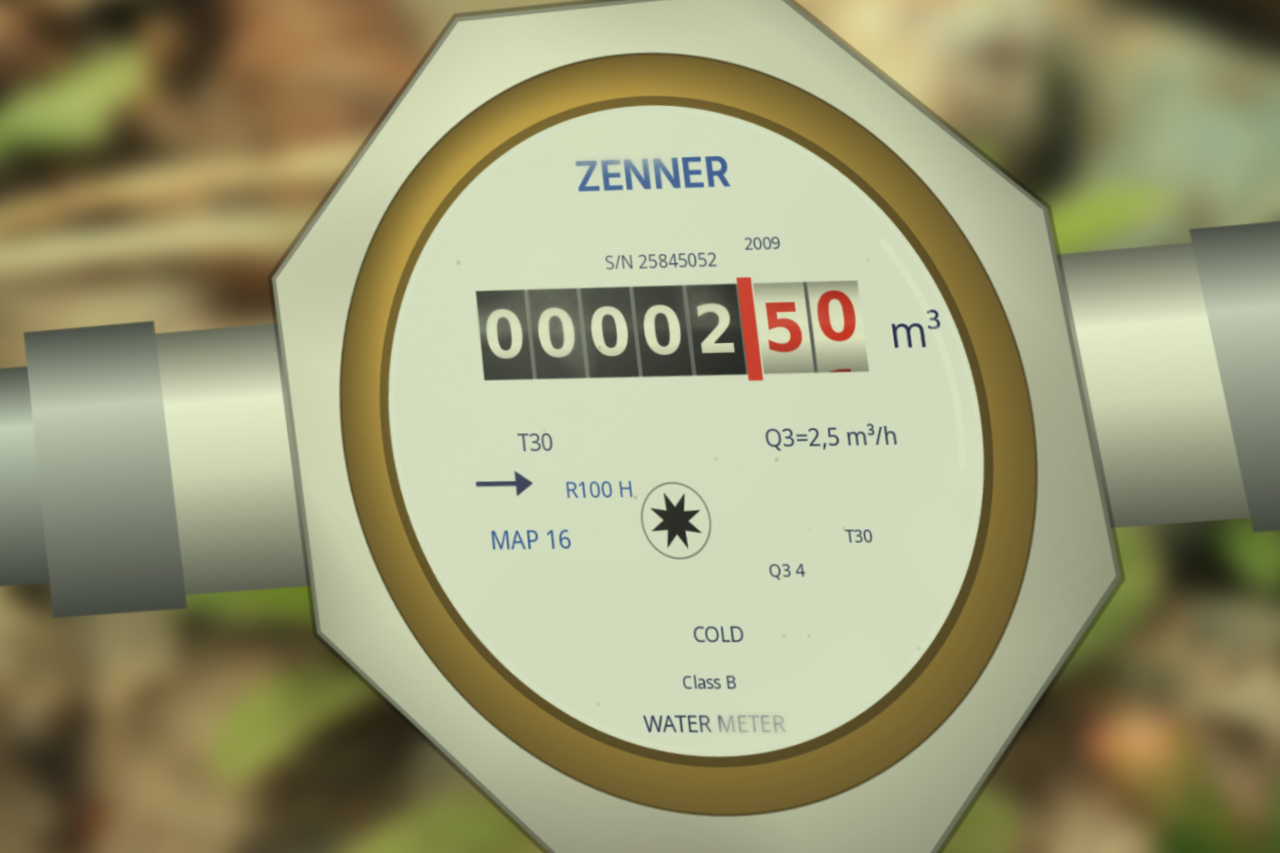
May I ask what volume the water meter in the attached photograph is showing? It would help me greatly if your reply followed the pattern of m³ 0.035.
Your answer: m³ 2.50
